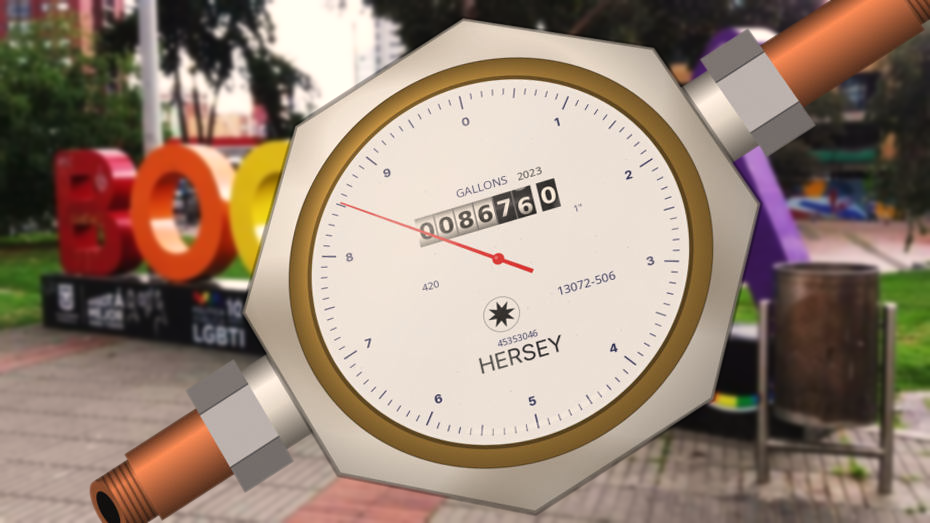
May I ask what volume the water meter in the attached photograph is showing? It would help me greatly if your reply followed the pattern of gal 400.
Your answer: gal 86758.5
